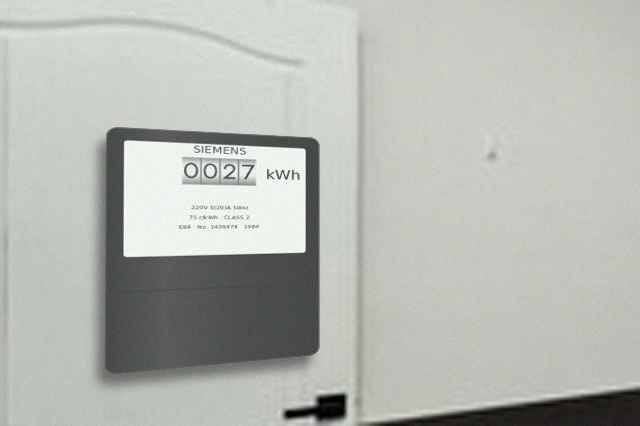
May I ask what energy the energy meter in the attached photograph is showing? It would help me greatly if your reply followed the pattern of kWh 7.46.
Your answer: kWh 27
